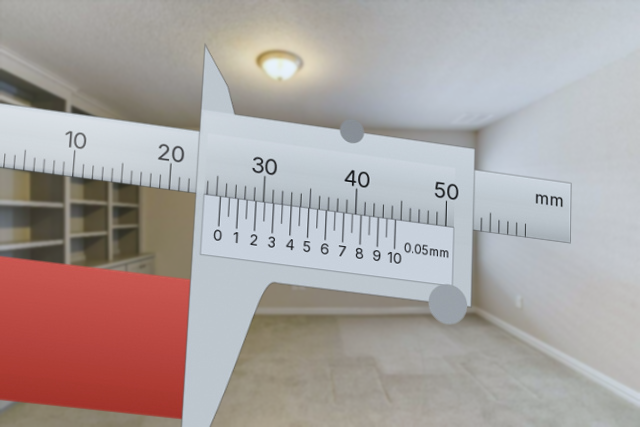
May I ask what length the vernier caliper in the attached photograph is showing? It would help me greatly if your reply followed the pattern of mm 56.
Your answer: mm 25.4
